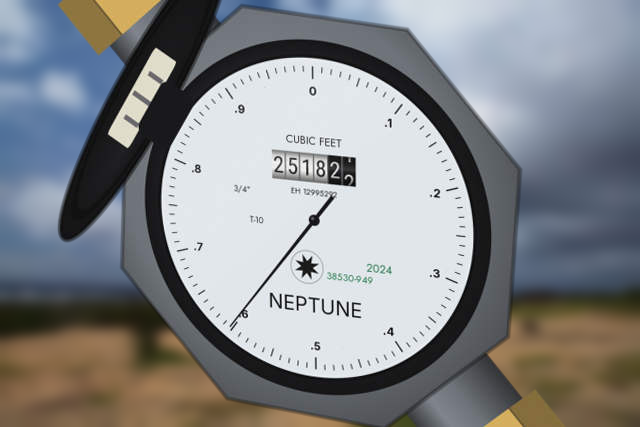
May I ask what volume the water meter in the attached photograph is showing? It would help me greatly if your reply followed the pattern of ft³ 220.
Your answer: ft³ 251821.60
